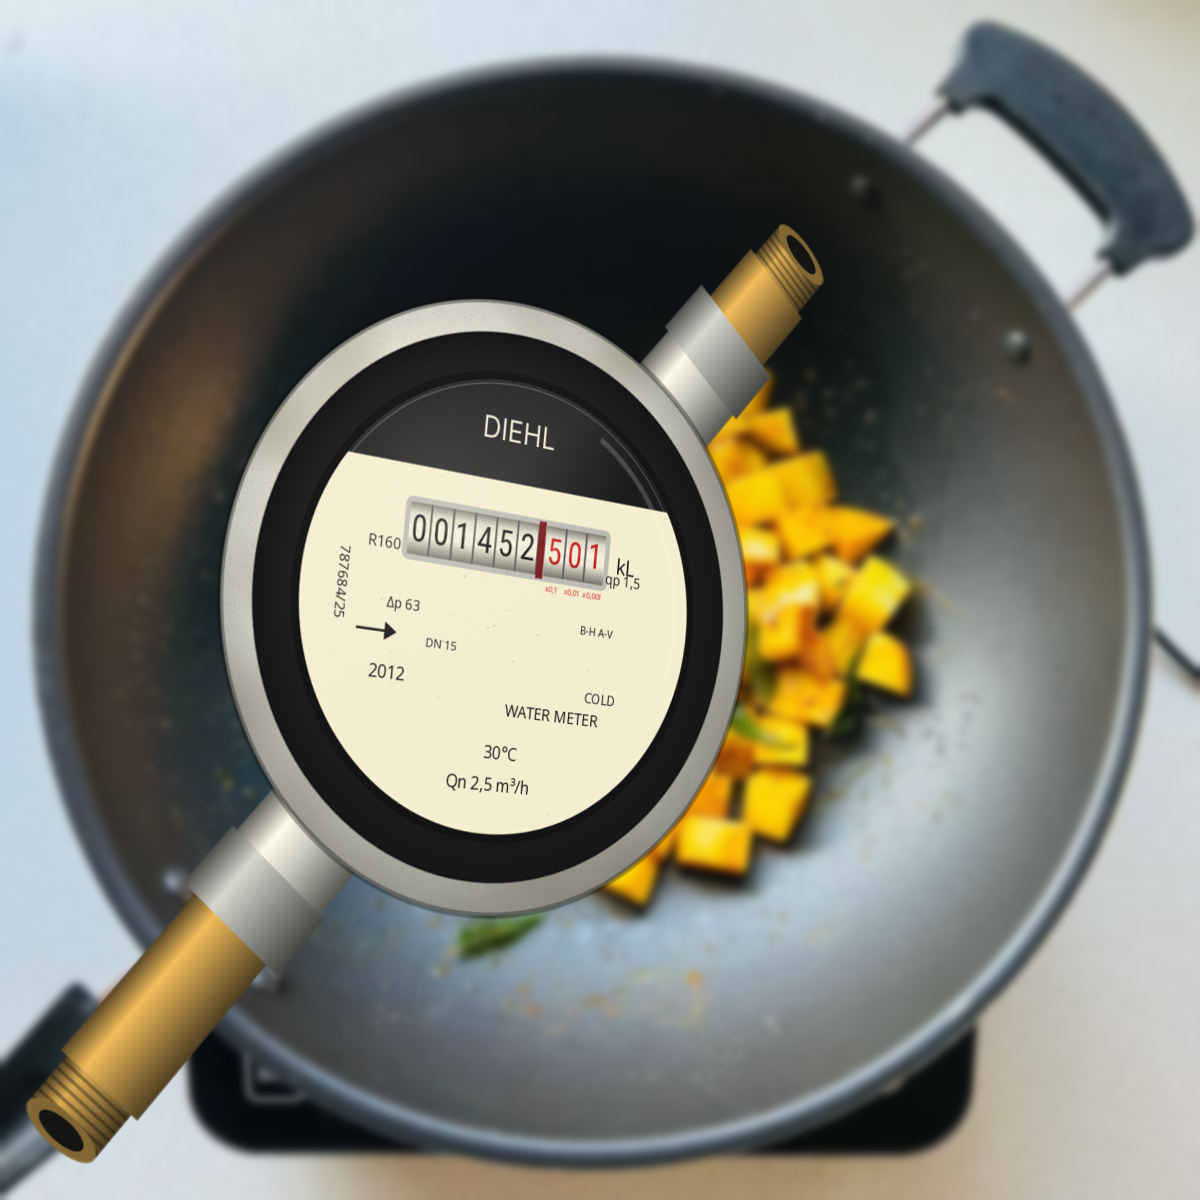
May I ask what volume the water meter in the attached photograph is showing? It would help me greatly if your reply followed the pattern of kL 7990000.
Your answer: kL 1452.501
